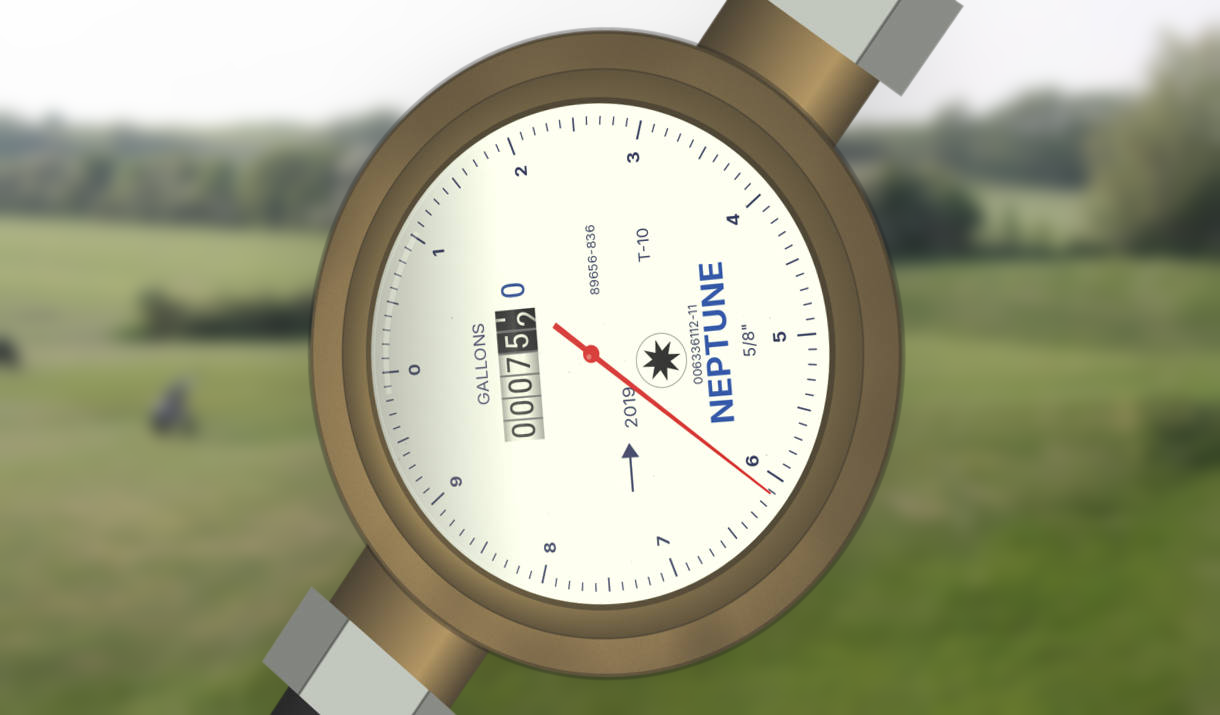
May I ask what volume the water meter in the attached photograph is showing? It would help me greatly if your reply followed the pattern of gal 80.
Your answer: gal 7516.1
